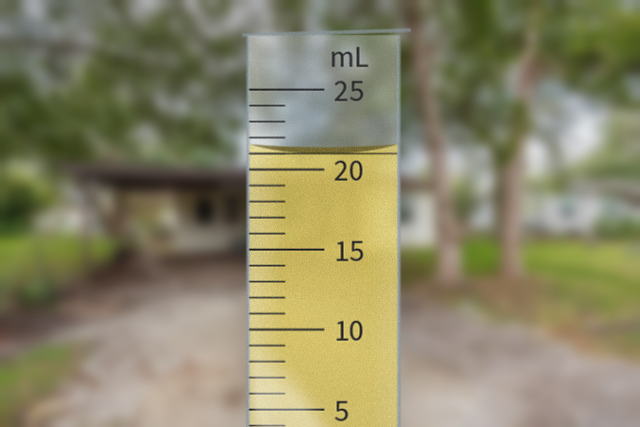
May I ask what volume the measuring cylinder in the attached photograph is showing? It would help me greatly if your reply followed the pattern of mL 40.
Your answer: mL 21
